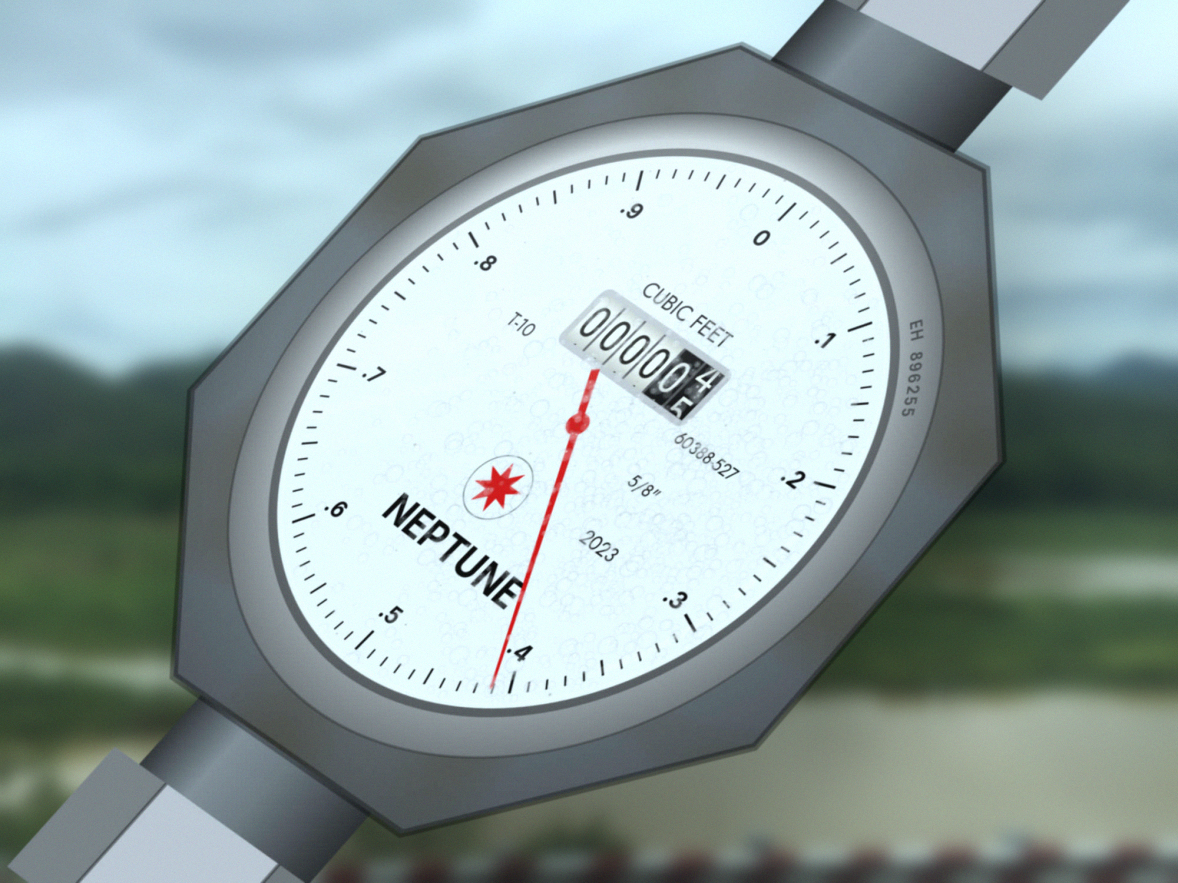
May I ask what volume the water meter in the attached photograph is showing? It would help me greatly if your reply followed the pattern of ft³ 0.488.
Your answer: ft³ 4.41
